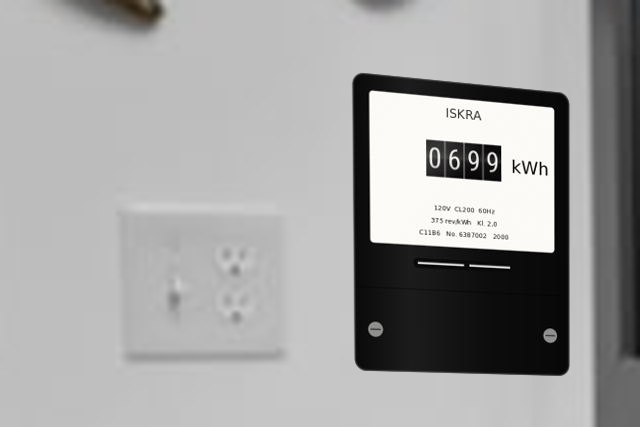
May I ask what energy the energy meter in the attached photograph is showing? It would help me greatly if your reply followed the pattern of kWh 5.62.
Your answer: kWh 699
